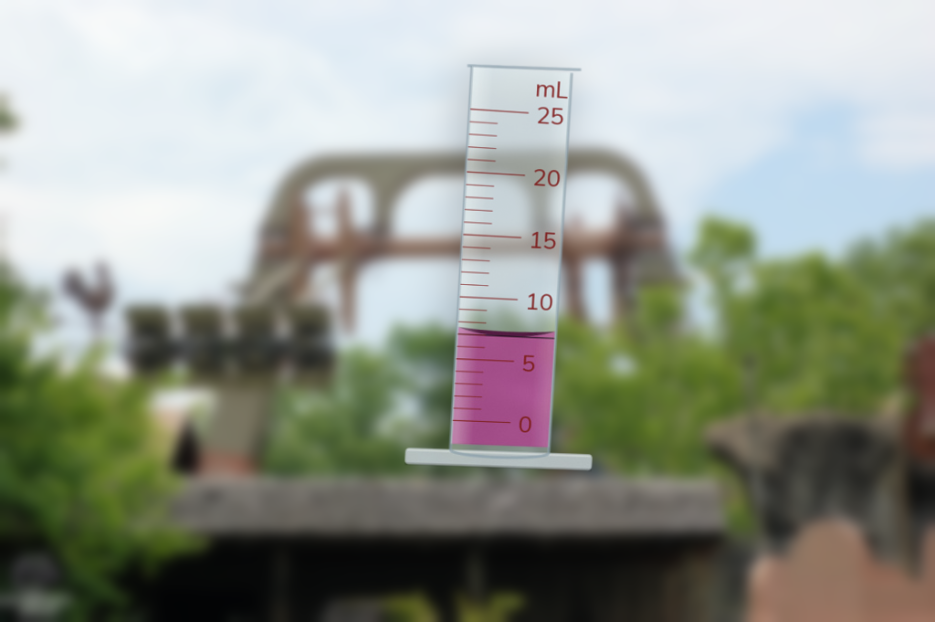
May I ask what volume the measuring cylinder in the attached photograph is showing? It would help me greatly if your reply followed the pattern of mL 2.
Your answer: mL 7
